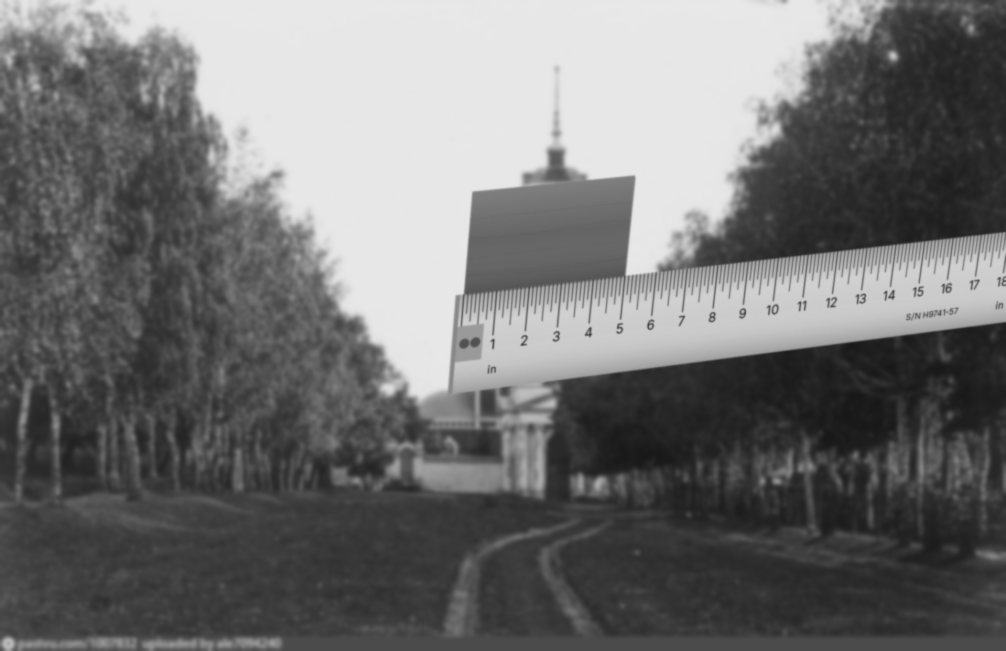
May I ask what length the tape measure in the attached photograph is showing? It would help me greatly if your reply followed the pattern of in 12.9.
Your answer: in 5
